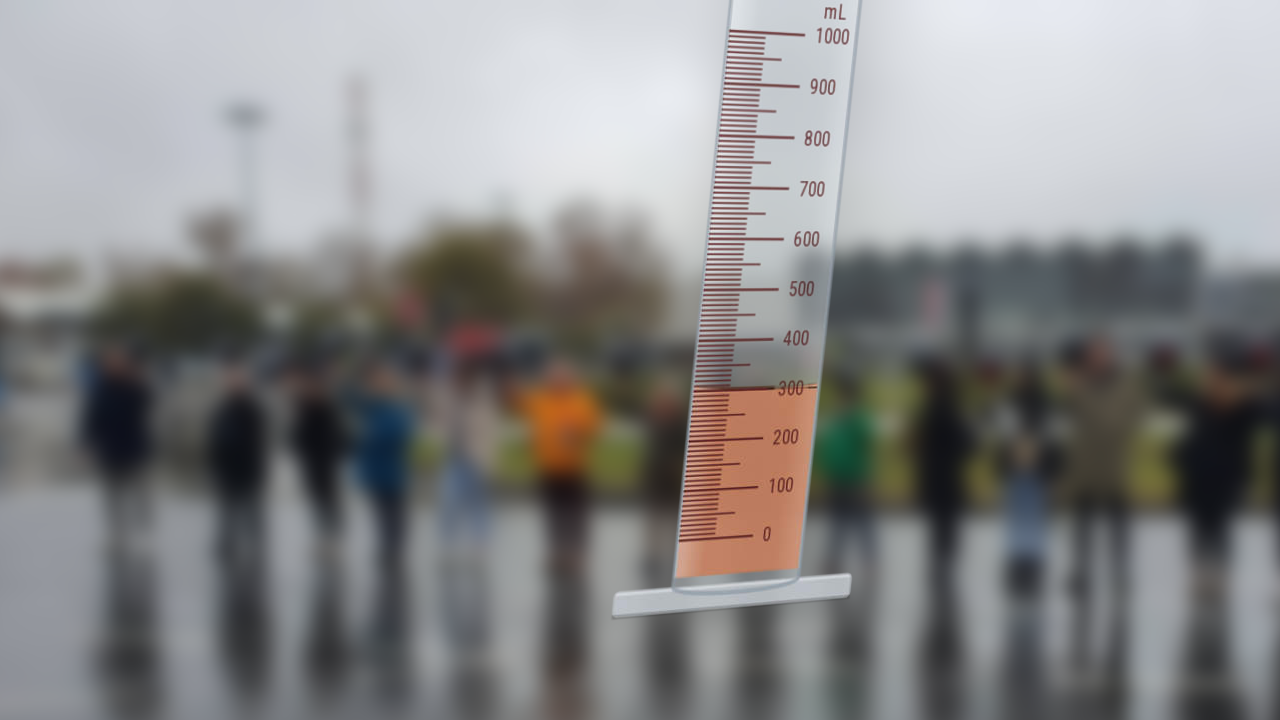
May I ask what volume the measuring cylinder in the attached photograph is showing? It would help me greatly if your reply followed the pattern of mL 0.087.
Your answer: mL 300
